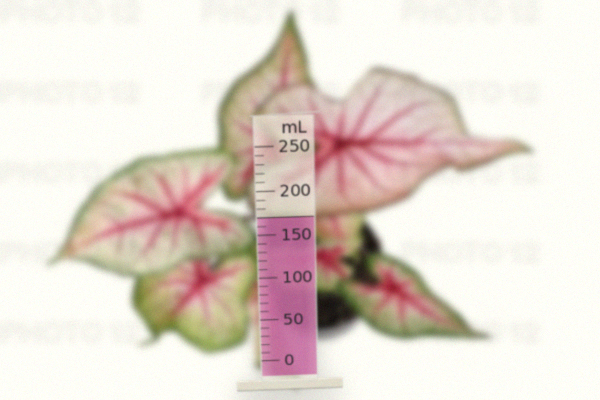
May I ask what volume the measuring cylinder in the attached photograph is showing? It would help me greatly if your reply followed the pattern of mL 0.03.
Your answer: mL 170
